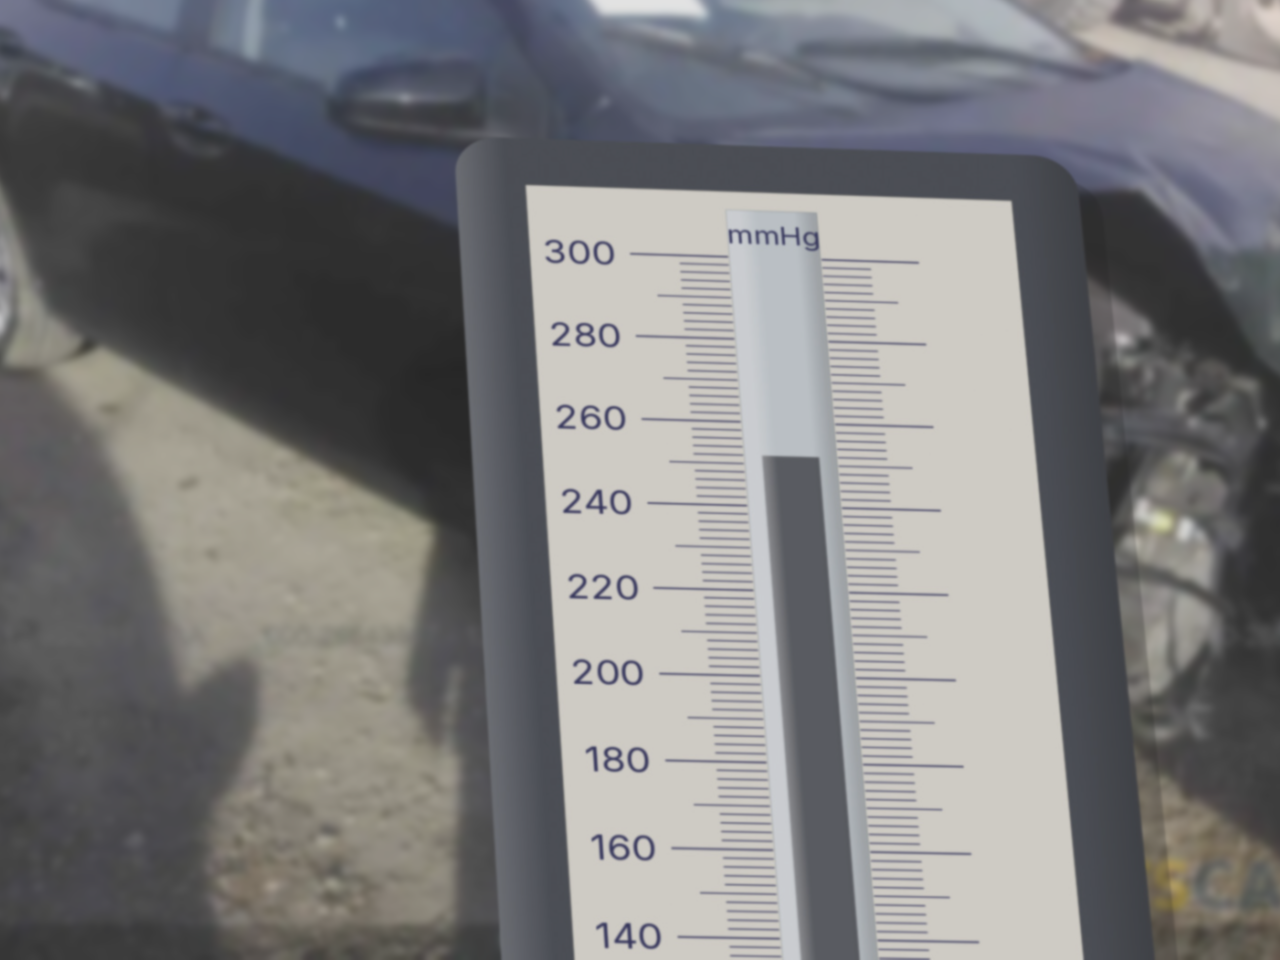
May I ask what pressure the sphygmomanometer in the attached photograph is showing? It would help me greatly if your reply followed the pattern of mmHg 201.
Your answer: mmHg 252
